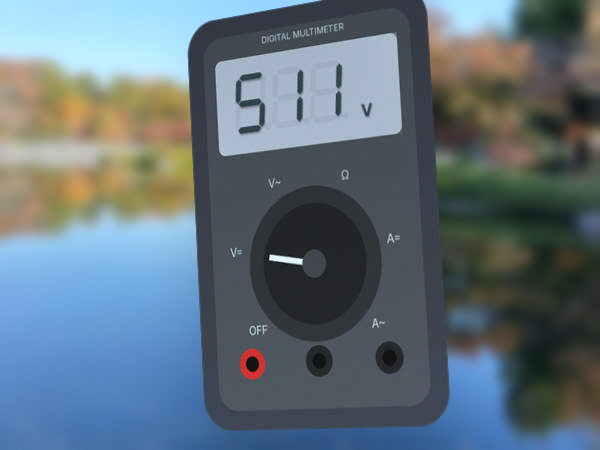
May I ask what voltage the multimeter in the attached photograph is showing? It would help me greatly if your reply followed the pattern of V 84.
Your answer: V 511
